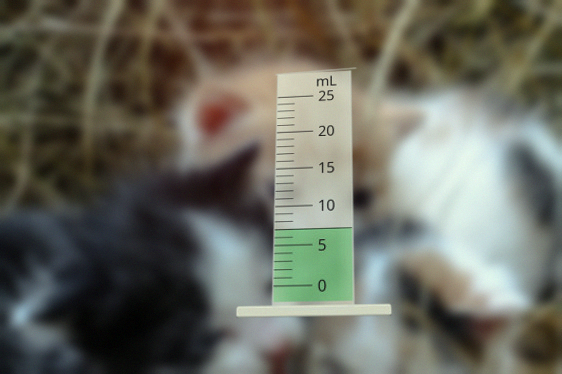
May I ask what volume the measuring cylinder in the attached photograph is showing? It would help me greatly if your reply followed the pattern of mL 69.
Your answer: mL 7
